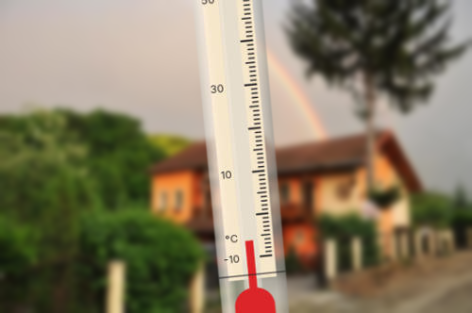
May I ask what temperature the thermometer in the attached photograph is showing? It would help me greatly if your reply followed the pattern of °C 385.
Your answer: °C -6
